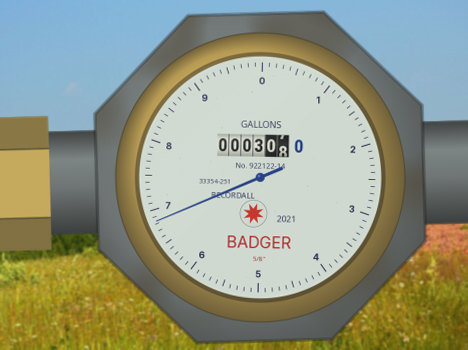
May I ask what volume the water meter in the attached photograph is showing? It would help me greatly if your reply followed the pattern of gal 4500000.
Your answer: gal 3076.8
